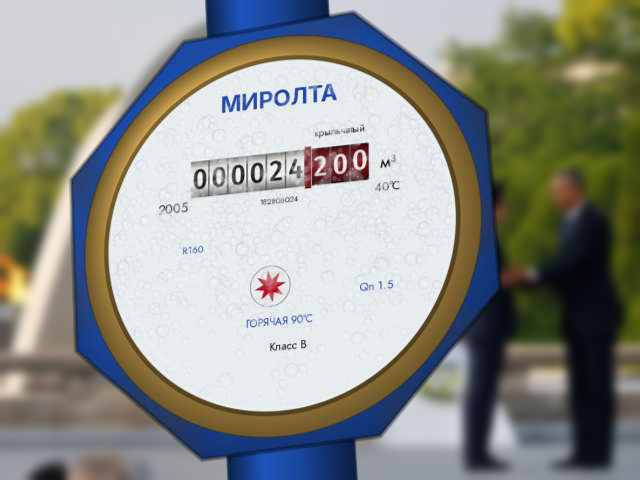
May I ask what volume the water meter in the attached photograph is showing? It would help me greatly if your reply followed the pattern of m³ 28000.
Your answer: m³ 24.200
